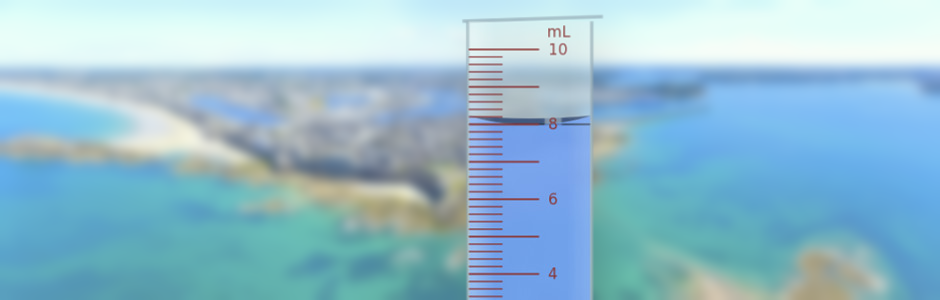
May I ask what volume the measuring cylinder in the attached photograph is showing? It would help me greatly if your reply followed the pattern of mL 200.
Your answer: mL 8
